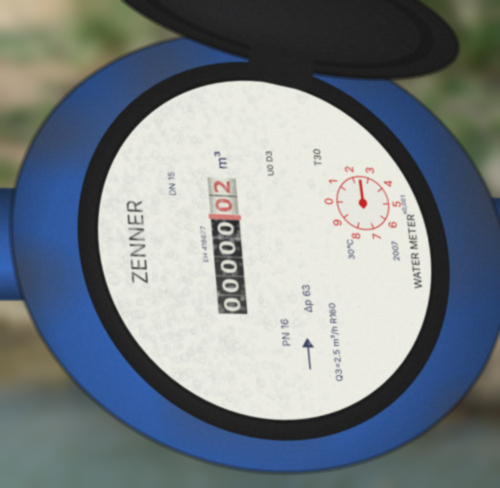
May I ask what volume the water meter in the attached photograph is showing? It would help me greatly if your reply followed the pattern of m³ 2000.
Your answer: m³ 0.022
